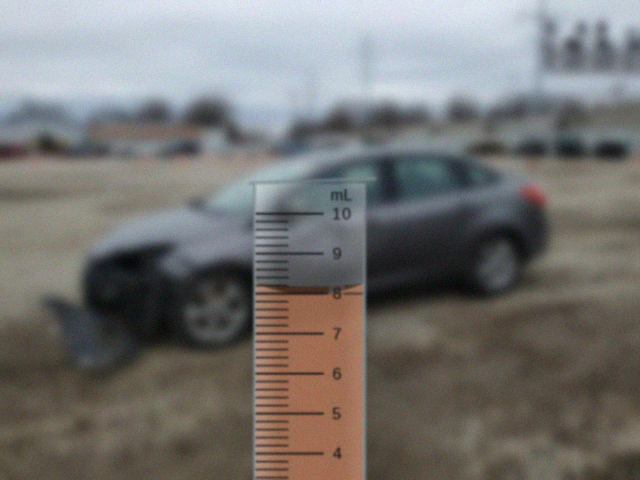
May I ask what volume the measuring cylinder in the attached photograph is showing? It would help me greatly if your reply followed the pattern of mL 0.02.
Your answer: mL 8
